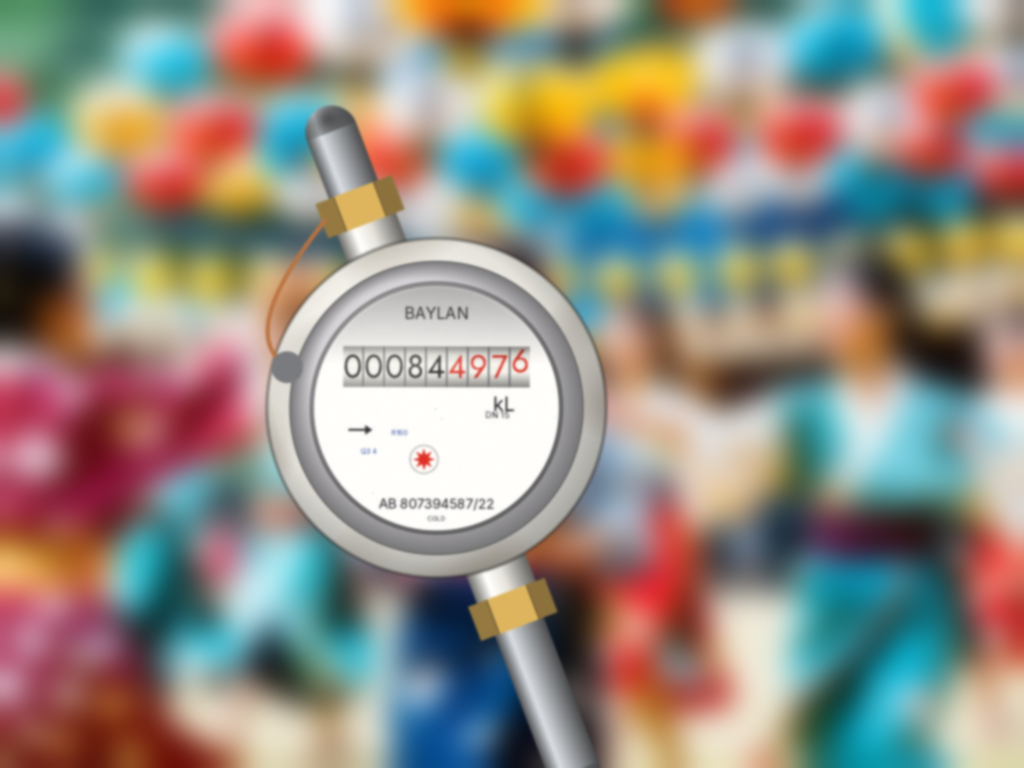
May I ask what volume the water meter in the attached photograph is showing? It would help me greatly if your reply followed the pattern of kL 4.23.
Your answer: kL 84.4976
